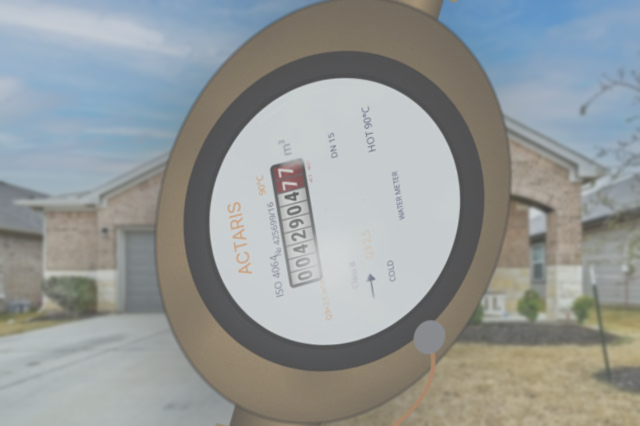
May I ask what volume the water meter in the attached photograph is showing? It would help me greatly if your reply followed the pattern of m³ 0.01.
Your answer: m³ 42904.77
